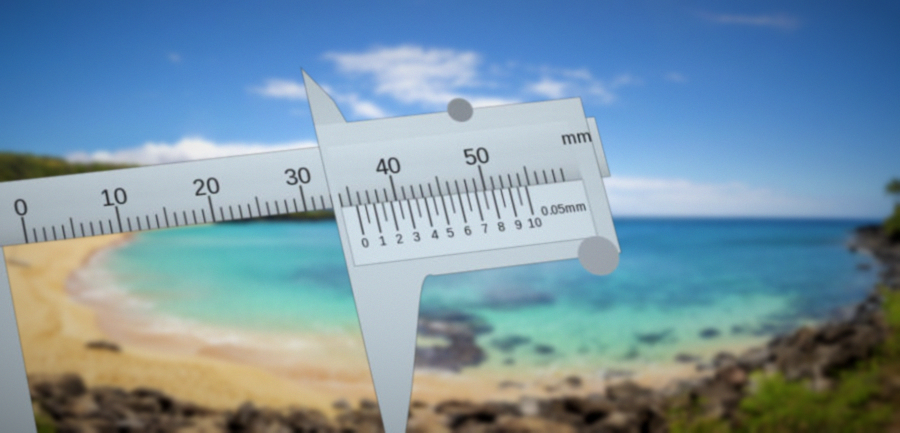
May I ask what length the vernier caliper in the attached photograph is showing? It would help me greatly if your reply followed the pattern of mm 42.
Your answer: mm 35.6
